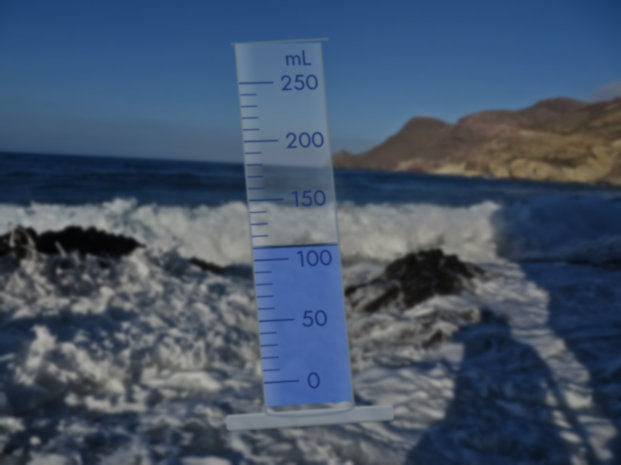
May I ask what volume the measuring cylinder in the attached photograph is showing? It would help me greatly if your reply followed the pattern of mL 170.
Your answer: mL 110
